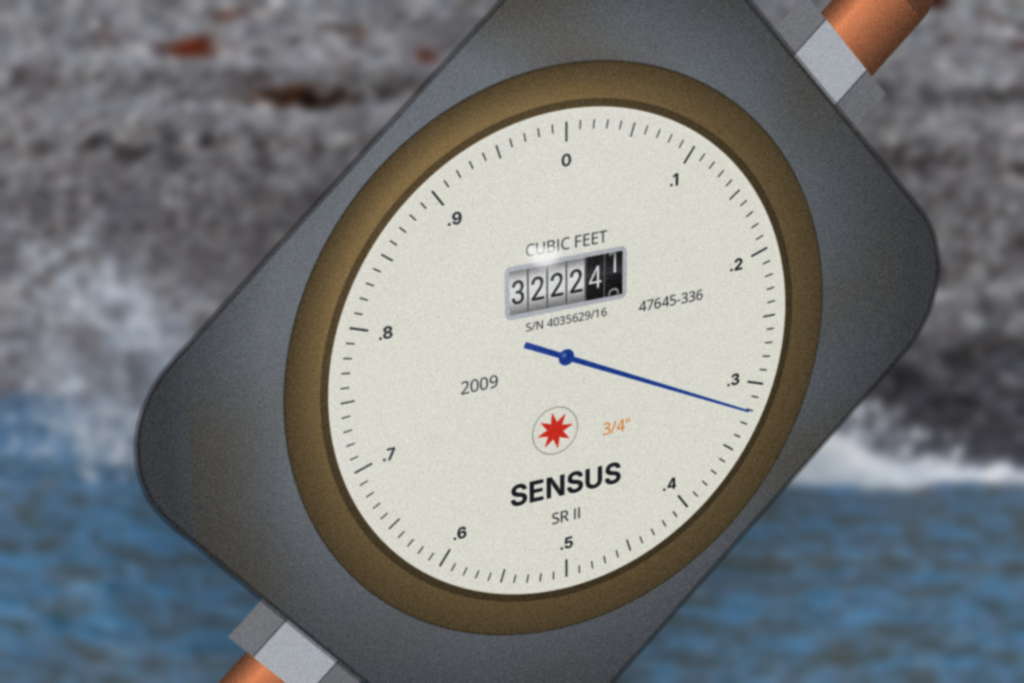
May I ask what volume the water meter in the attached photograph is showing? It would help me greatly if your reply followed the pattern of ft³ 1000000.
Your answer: ft³ 322241.32
